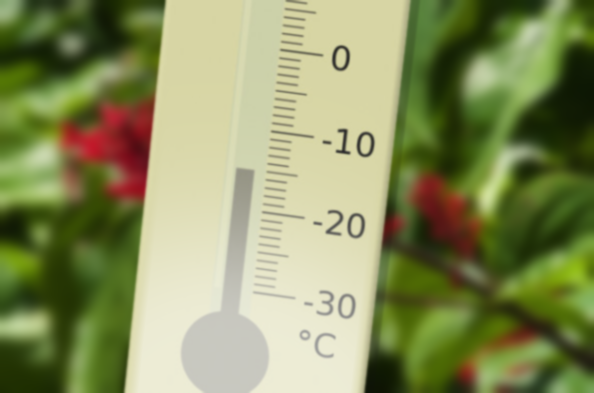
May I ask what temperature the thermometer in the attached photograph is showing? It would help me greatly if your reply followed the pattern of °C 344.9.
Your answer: °C -15
